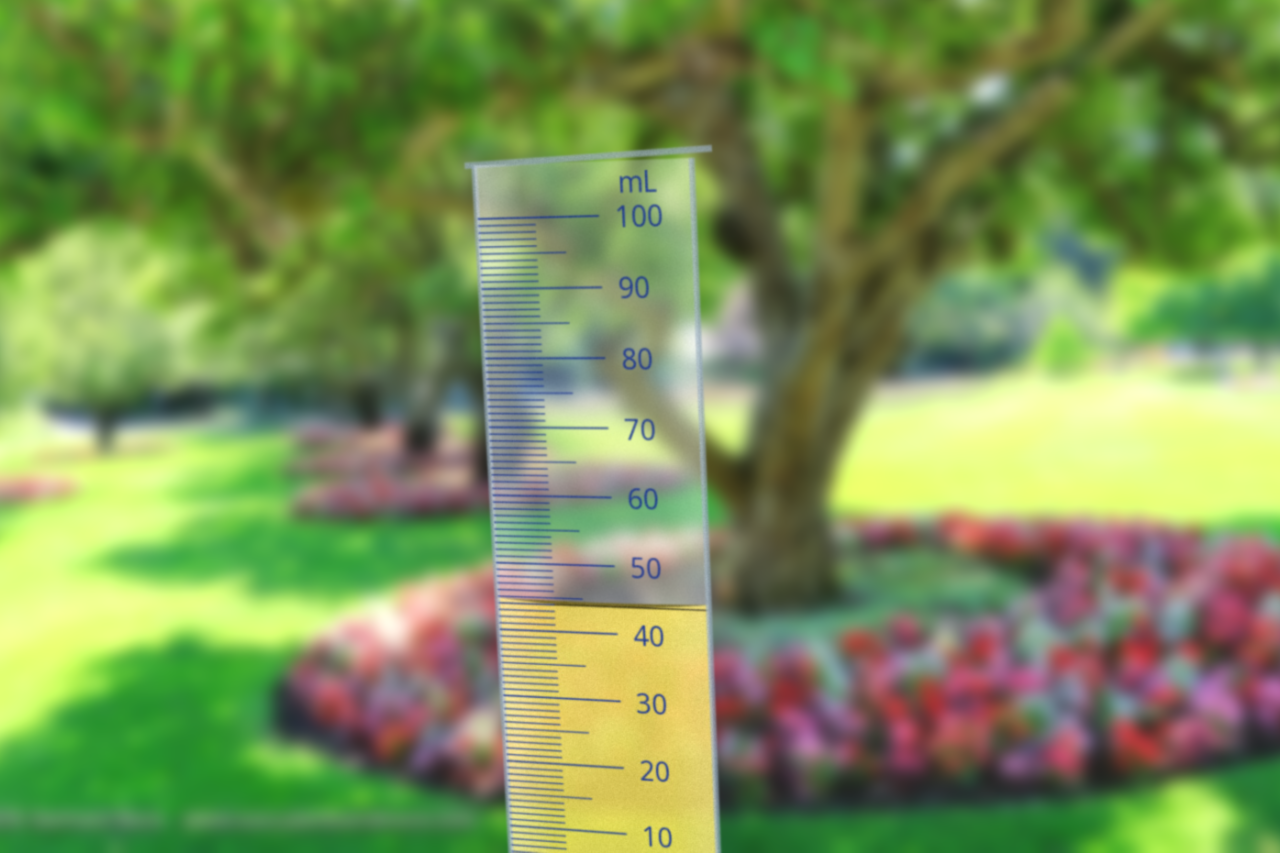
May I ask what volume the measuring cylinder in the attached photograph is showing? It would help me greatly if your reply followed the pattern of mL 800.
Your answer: mL 44
